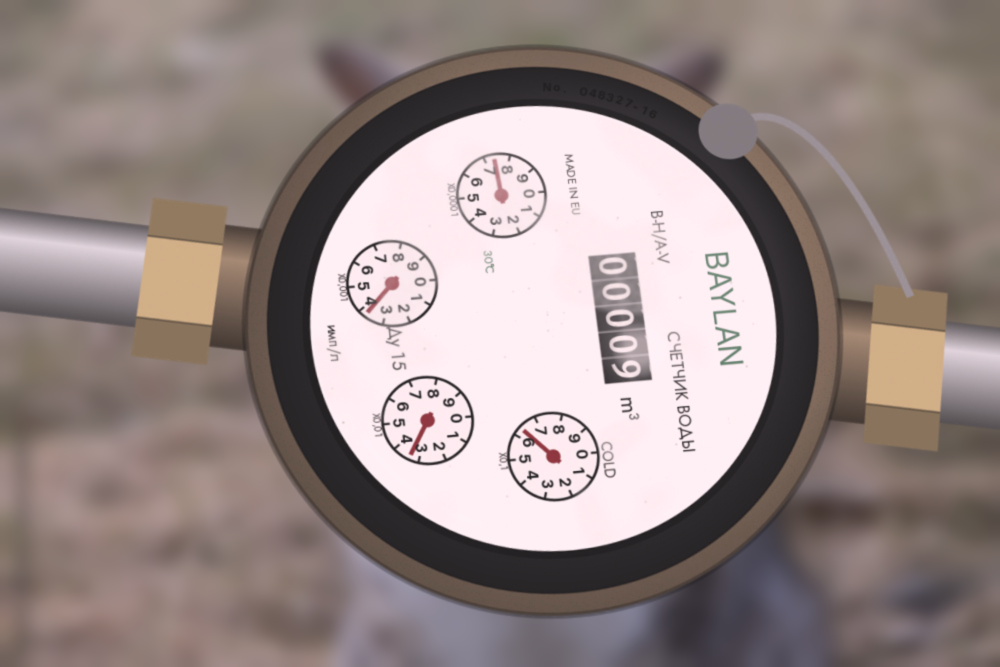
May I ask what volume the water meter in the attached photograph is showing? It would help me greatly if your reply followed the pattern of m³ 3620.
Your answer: m³ 9.6337
